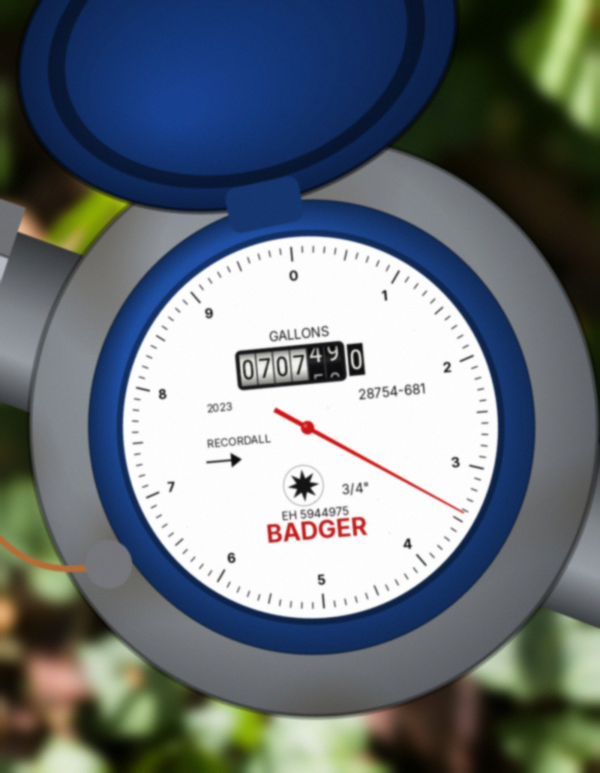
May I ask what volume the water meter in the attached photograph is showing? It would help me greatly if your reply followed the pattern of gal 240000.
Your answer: gal 707493.4
